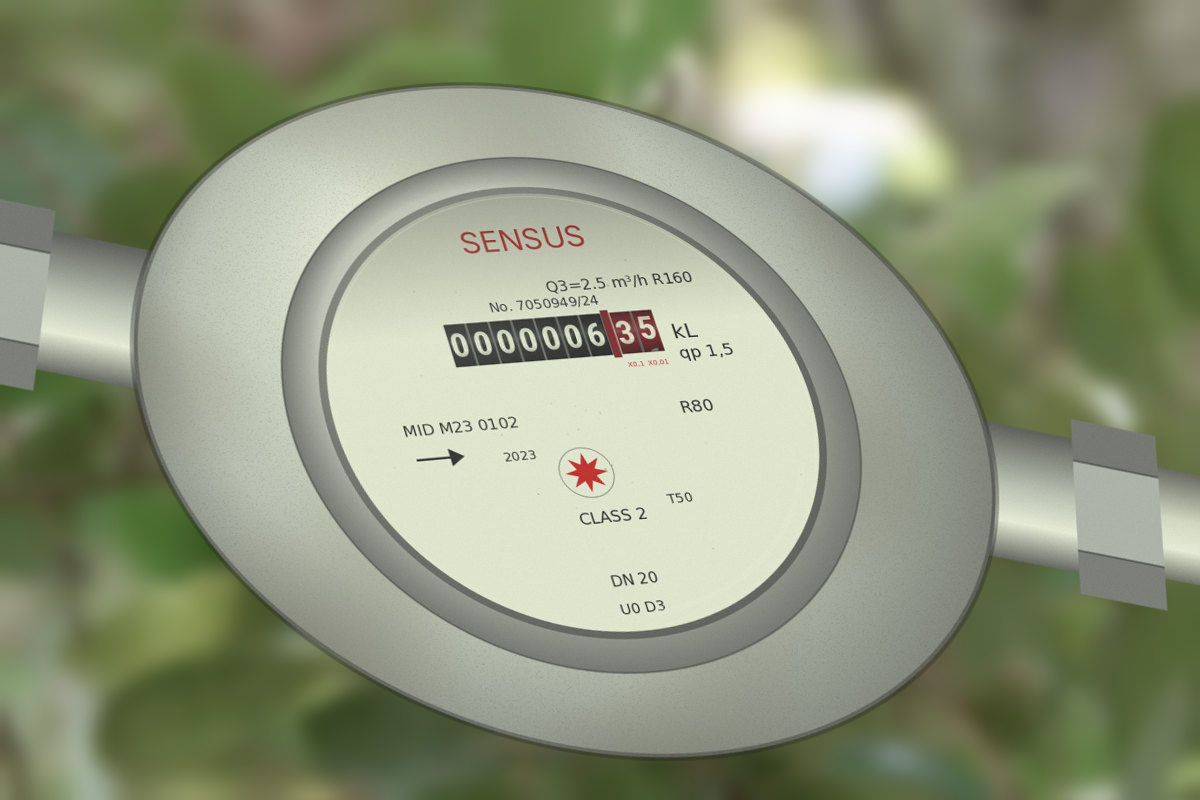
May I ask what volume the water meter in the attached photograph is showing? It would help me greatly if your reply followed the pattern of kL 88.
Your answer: kL 6.35
